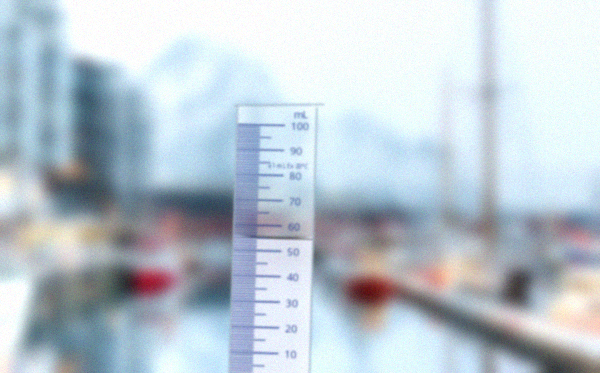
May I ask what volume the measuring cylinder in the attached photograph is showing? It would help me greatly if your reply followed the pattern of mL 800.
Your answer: mL 55
